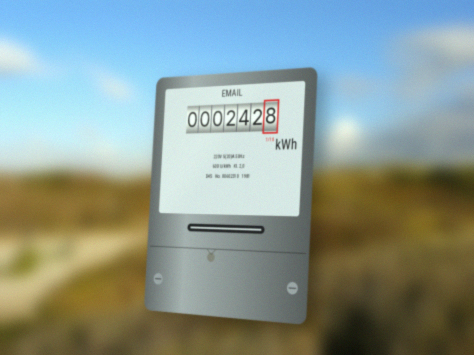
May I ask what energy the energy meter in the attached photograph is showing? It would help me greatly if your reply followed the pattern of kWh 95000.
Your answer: kWh 242.8
